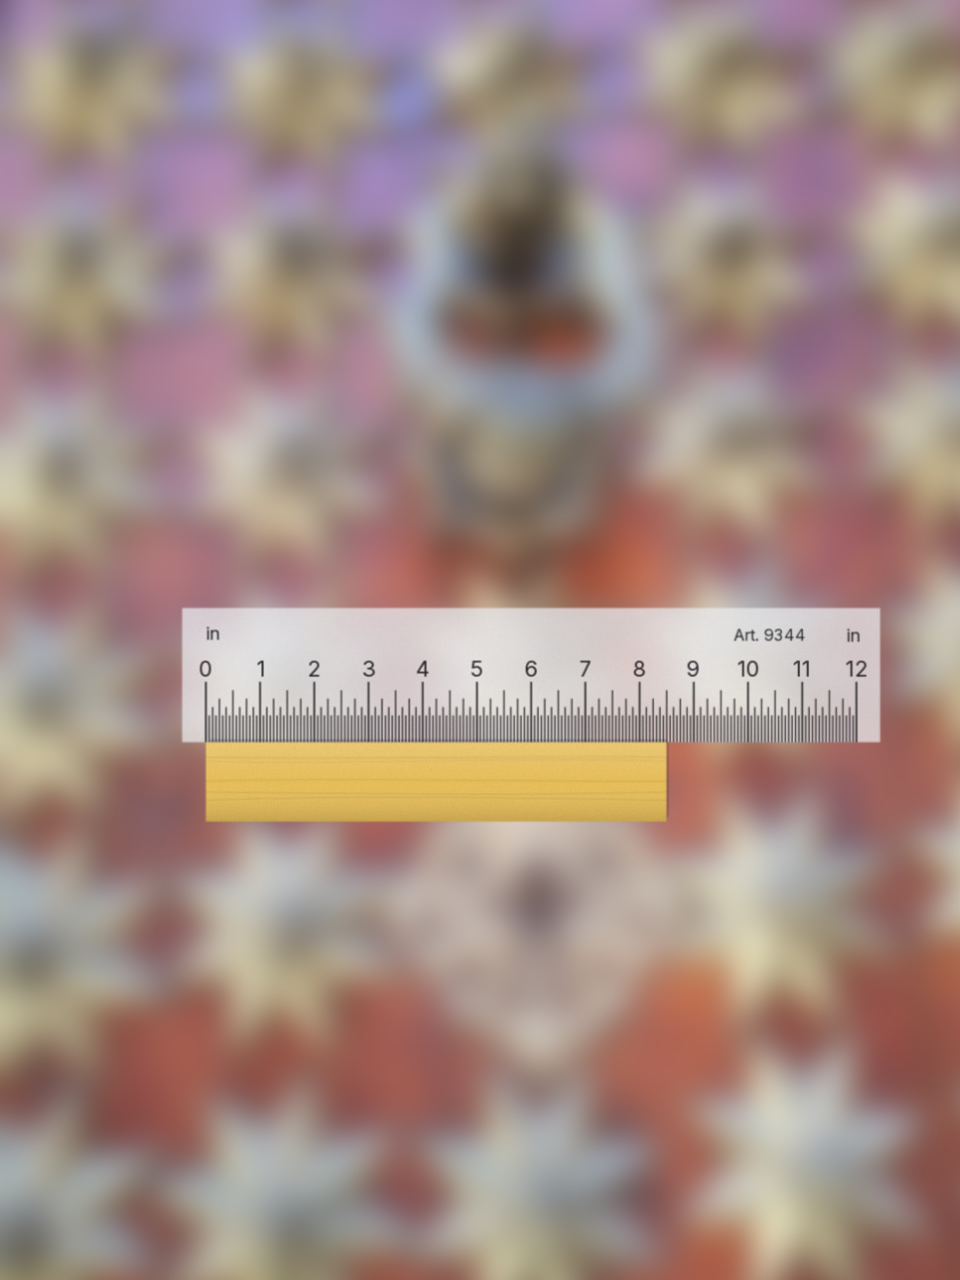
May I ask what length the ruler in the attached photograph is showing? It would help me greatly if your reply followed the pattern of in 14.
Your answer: in 8.5
